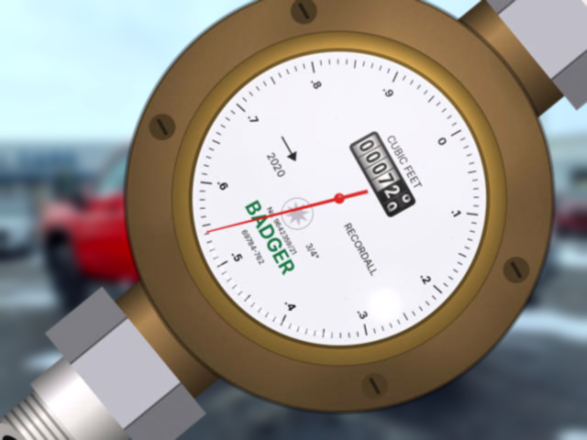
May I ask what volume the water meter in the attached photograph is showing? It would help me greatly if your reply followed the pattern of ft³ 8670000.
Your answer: ft³ 728.54
